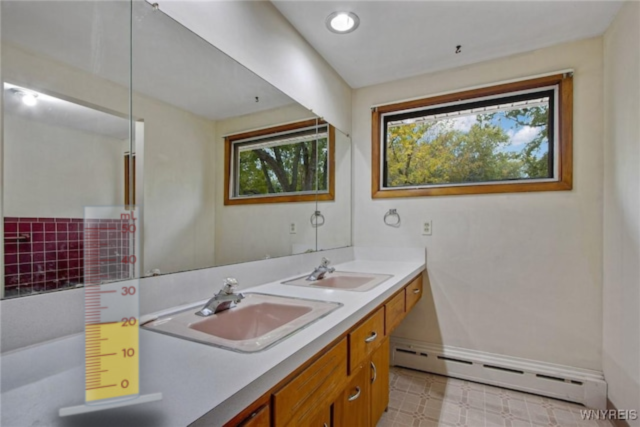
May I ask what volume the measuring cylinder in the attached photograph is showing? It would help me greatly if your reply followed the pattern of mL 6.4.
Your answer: mL 20
